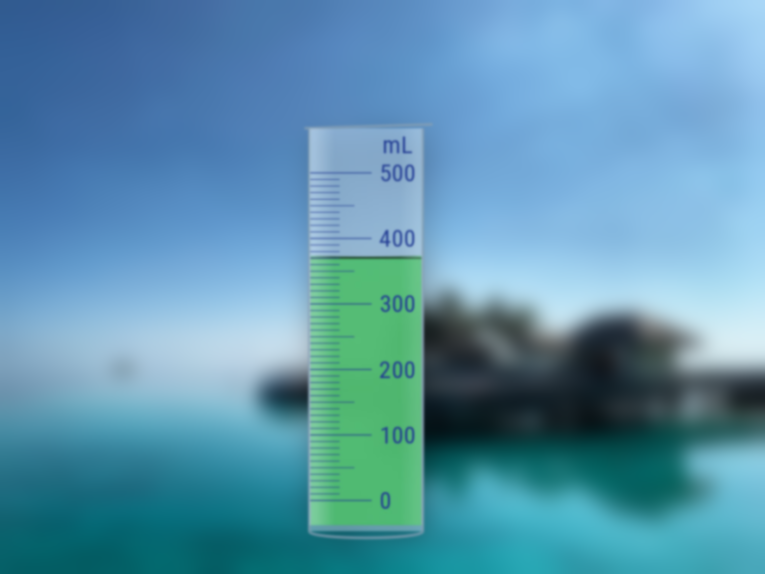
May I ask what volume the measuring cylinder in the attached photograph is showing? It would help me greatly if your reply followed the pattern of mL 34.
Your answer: mL 370
